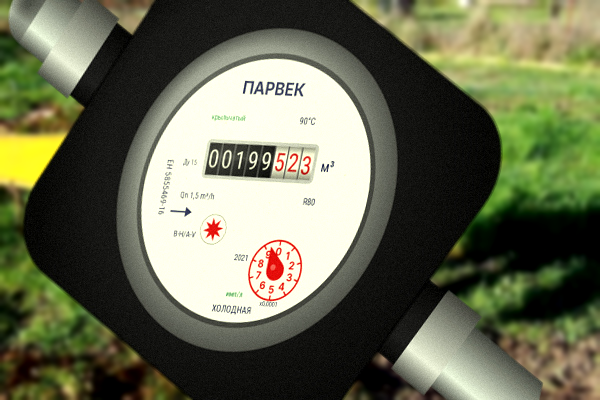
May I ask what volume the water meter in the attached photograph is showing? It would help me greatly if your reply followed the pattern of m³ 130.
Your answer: m³ 199.5229
